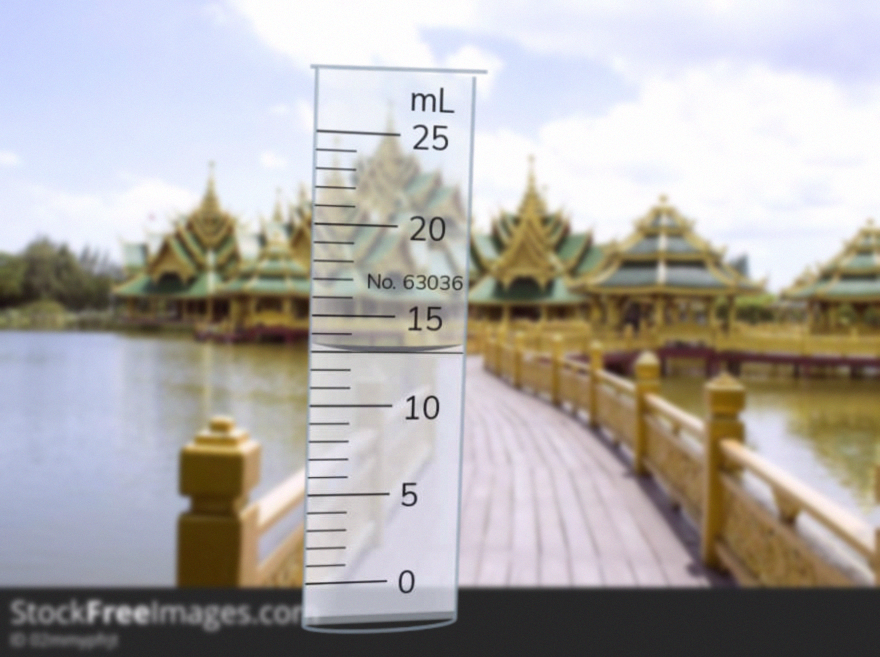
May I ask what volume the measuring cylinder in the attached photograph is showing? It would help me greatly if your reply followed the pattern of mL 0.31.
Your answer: mL 13
